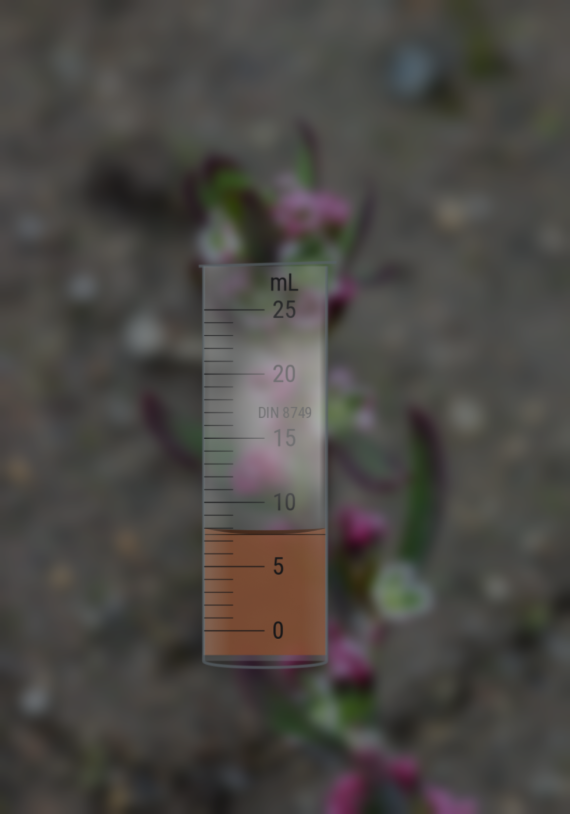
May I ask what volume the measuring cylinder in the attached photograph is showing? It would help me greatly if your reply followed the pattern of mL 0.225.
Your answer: mL 7.5
